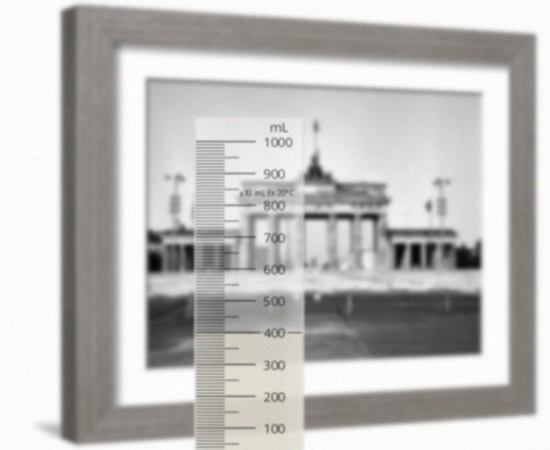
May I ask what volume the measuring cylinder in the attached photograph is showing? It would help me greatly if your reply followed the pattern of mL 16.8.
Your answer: mL 400
